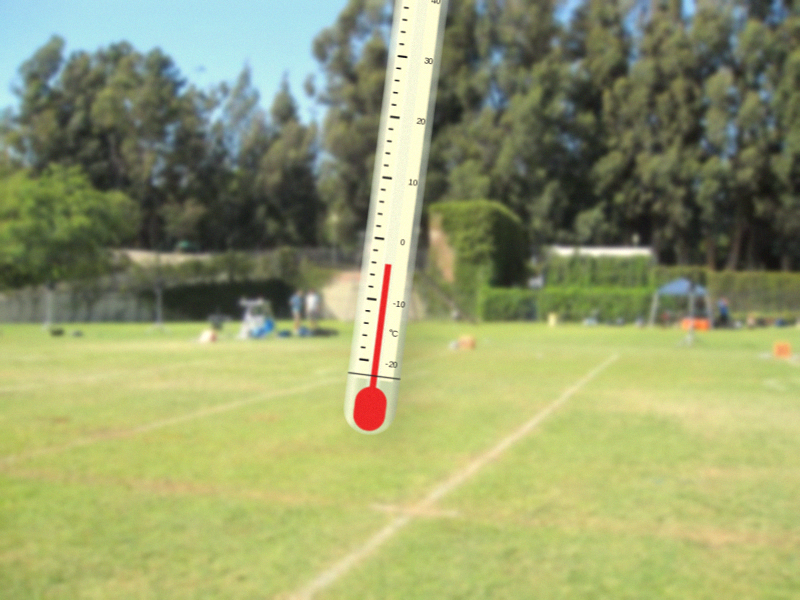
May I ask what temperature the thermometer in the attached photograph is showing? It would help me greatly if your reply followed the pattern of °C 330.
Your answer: °C -4
